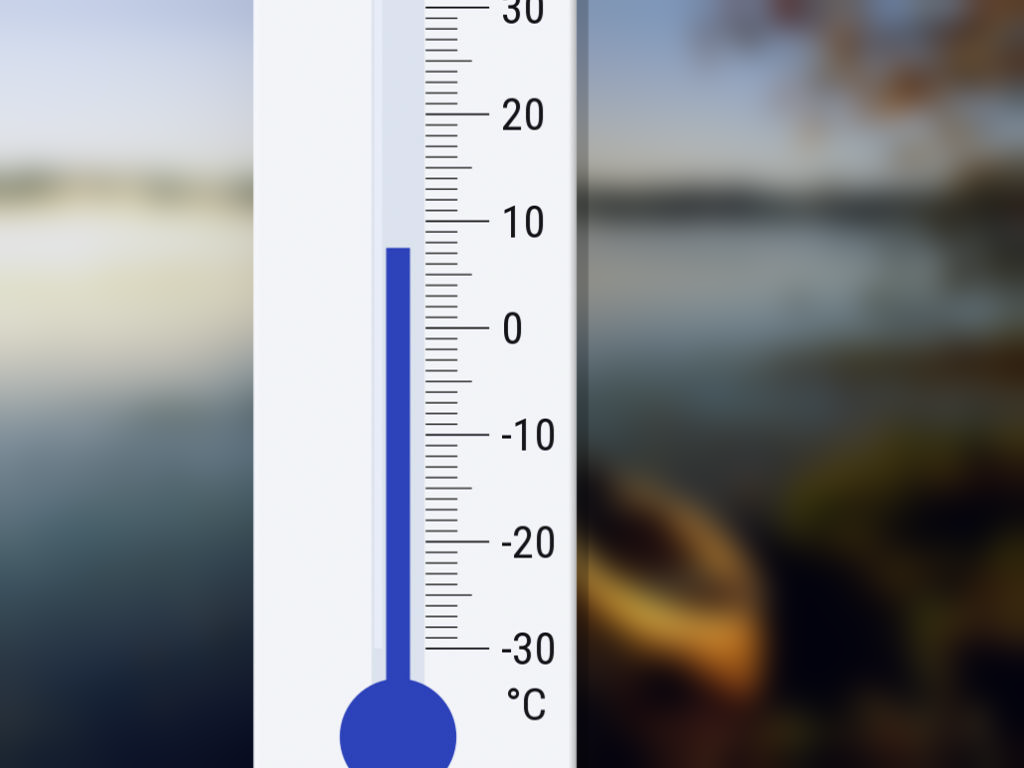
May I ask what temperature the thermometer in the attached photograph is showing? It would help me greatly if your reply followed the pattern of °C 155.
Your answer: °C 7.5
